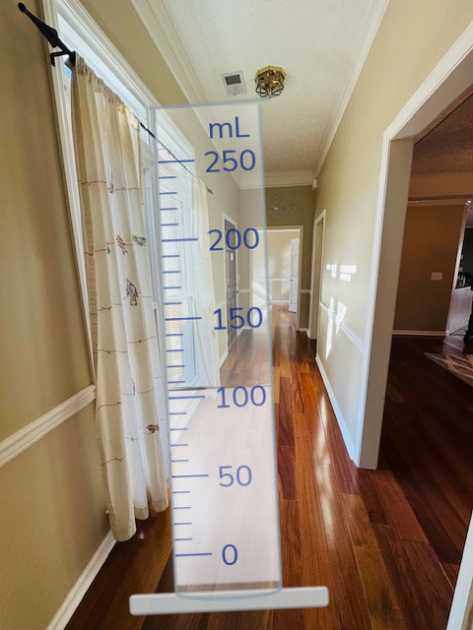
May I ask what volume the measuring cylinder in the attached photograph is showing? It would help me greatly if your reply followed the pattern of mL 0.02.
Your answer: mL 105
